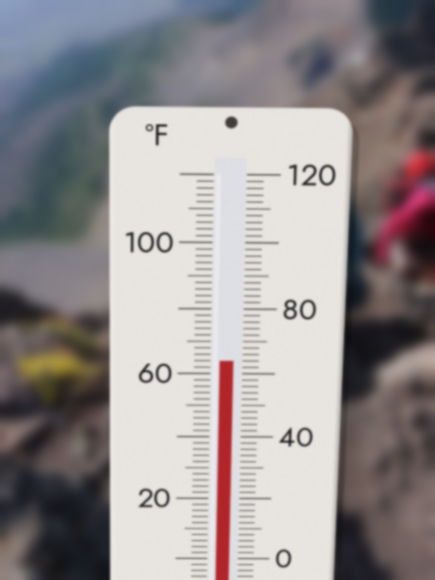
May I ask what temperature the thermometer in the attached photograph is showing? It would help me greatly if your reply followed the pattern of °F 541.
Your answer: °F 64
